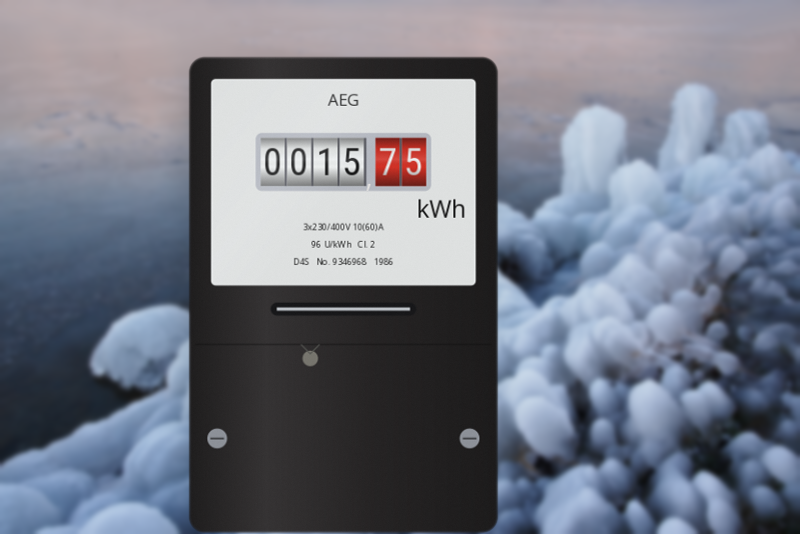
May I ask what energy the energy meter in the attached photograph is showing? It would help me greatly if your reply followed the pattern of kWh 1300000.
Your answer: kWh 15.75
